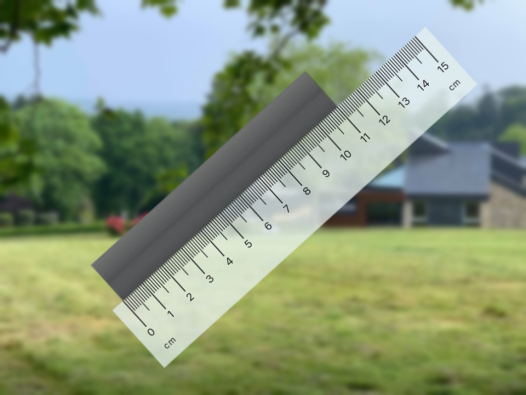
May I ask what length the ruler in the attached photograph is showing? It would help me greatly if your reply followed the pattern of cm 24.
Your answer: cm 11
